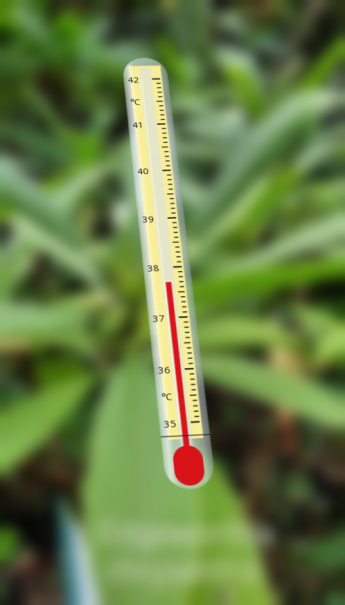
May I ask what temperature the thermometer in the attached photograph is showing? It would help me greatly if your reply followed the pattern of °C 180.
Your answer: °C 37.7
